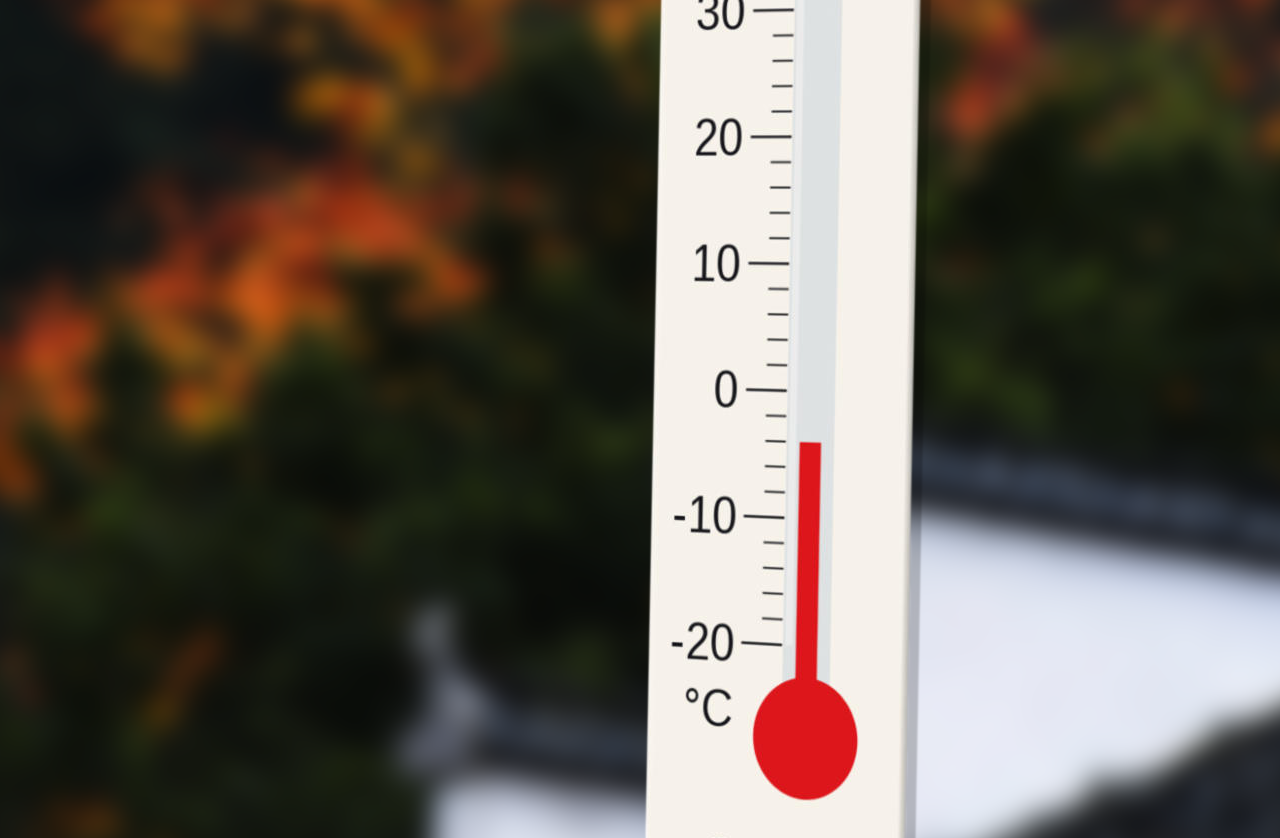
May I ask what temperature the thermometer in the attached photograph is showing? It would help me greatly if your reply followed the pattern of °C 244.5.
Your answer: °C -4
